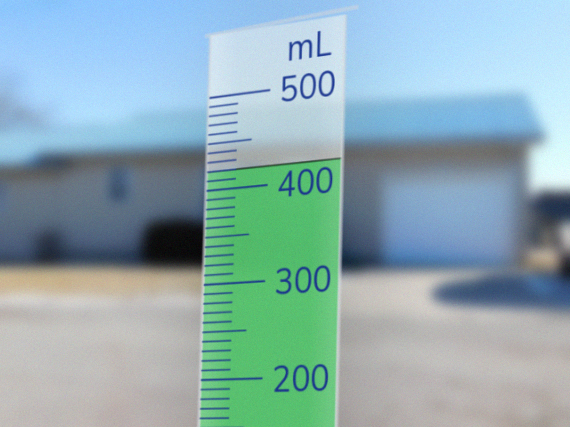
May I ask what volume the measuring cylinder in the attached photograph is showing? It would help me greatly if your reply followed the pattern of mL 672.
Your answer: mL 420
